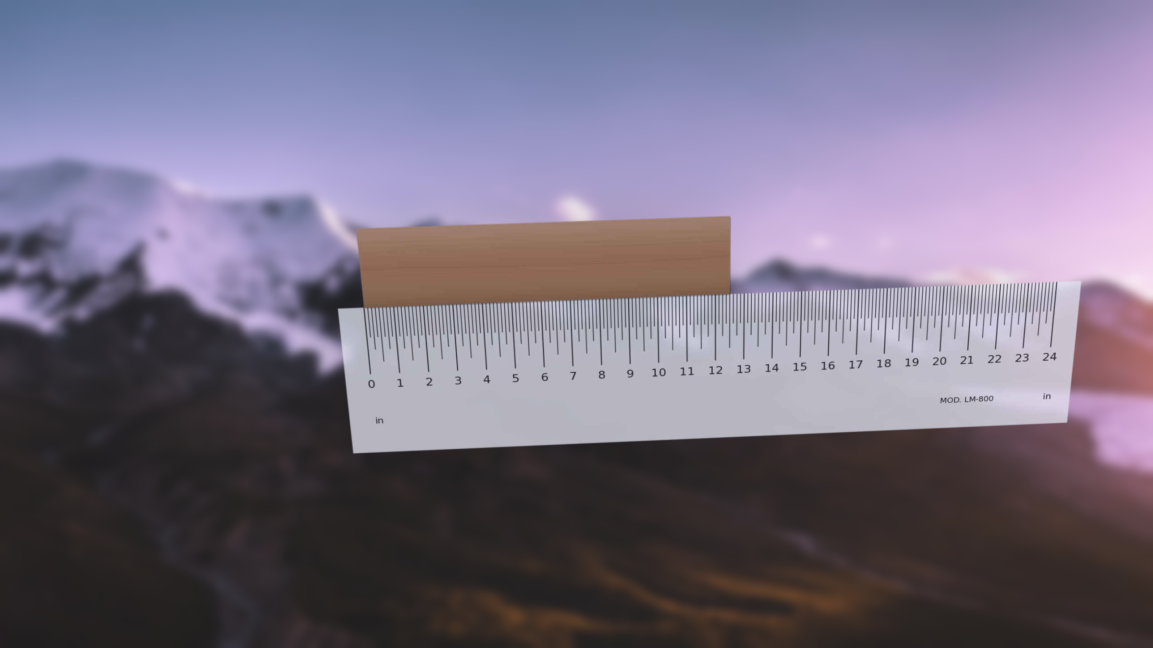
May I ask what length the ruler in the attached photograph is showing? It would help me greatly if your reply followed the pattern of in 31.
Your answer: in 12.5
